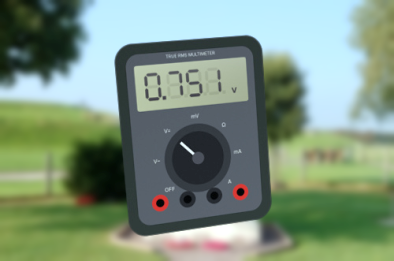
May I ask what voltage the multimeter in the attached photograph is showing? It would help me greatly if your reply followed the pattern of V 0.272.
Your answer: V 0.751
